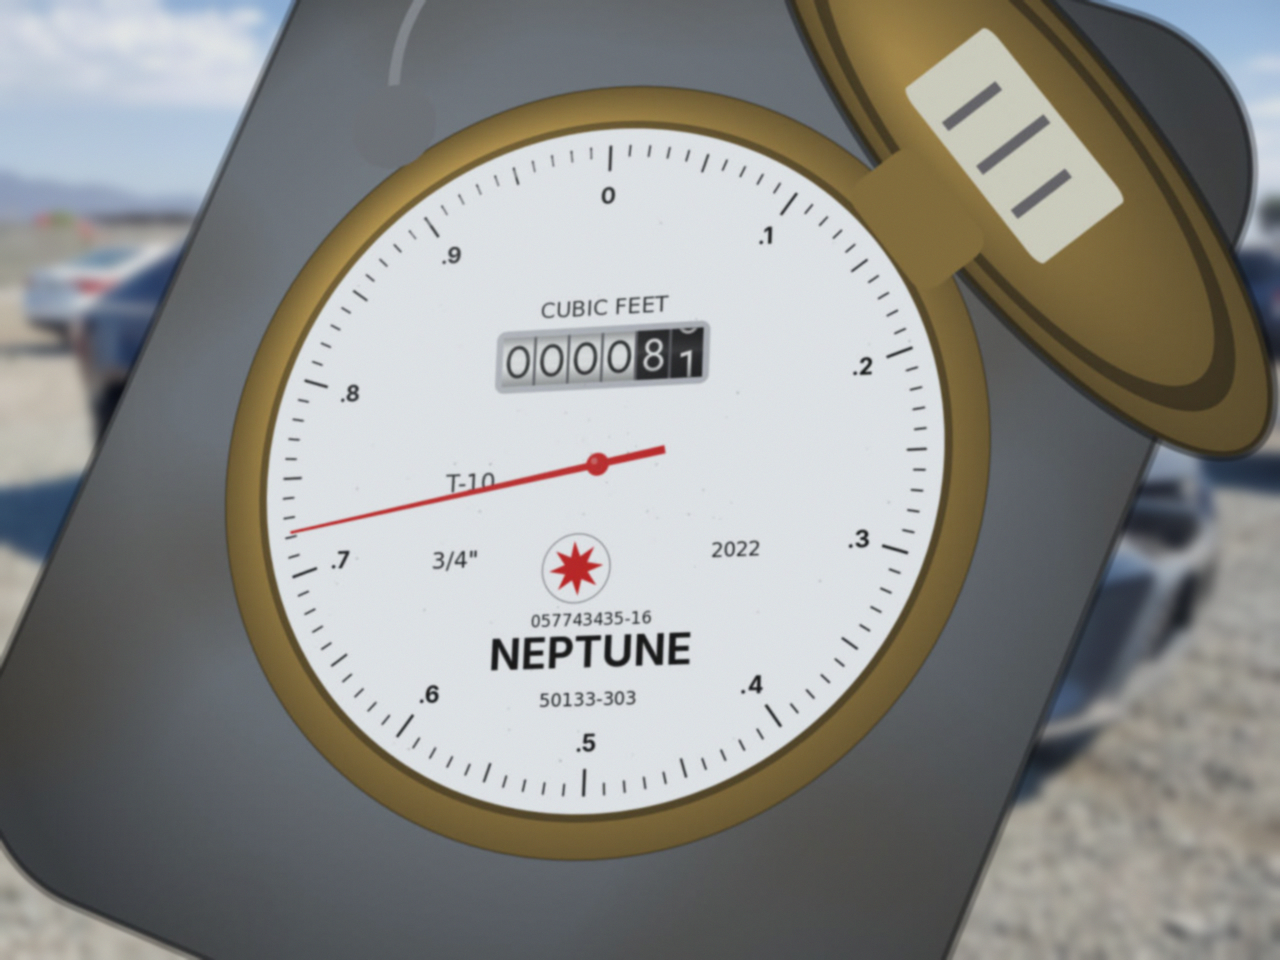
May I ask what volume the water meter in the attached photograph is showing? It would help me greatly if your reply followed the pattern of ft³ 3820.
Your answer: ft³ 80.72
